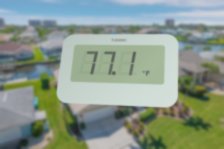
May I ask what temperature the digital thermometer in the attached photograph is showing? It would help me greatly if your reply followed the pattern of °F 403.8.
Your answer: °F 77.1
